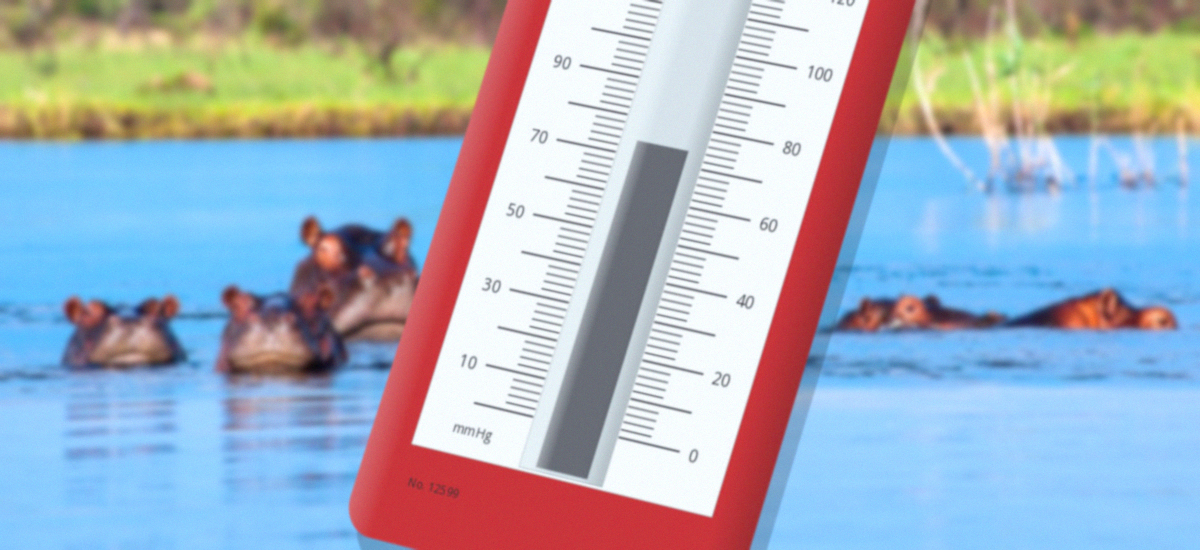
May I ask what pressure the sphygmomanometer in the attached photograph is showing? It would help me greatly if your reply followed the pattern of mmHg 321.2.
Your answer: mmHg 74
